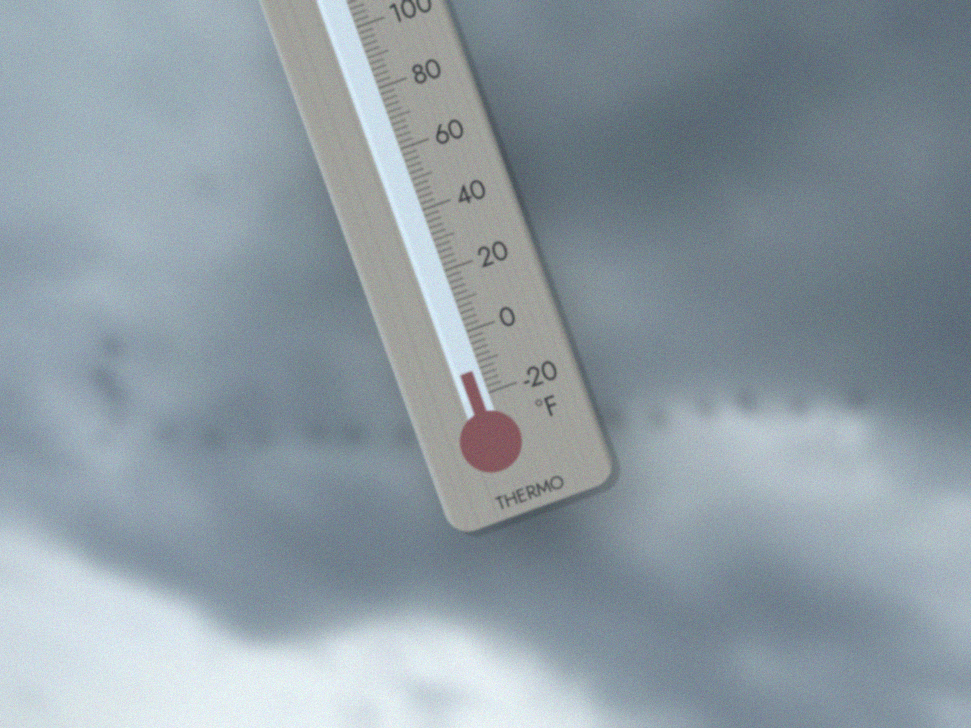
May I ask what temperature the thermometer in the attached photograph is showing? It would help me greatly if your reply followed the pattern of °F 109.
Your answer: °F -12
